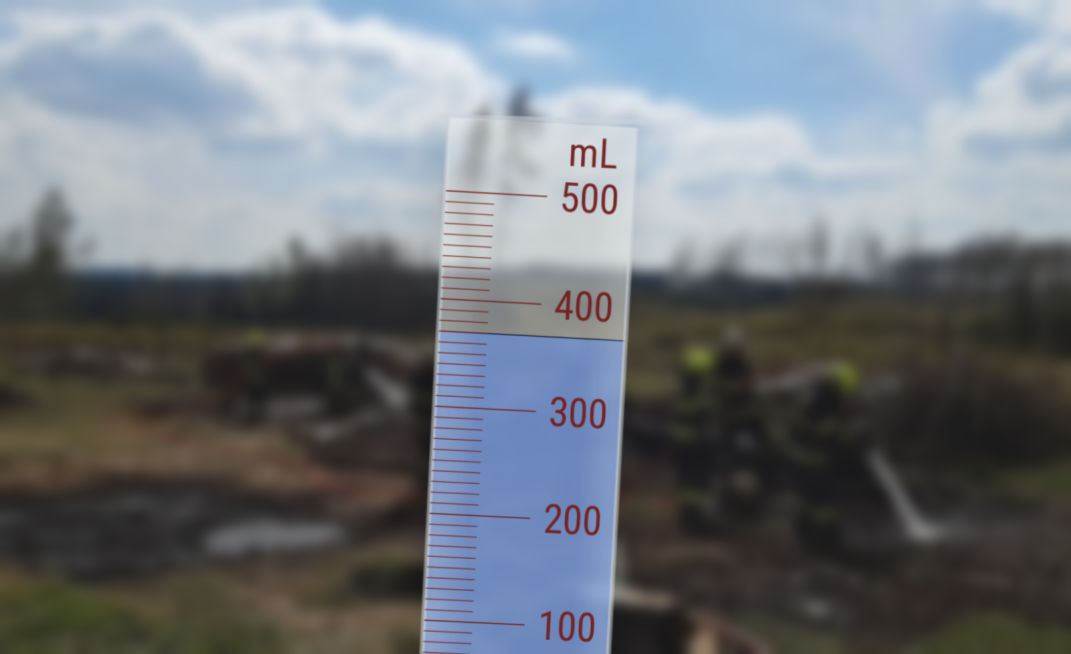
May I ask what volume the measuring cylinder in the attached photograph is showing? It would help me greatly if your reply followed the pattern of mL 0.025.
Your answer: mL 370
